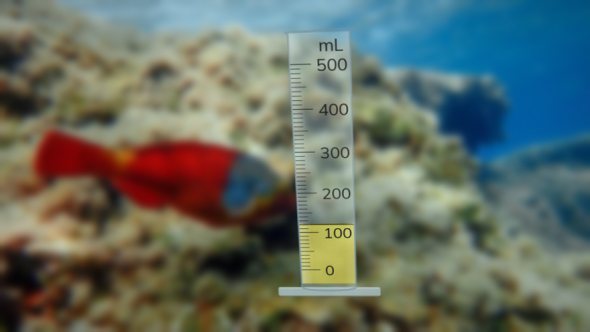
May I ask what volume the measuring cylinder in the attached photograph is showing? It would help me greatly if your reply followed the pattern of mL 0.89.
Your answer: mL 120
